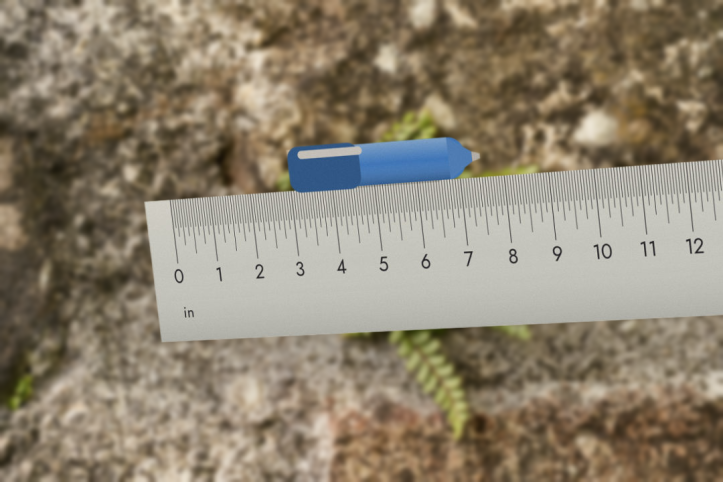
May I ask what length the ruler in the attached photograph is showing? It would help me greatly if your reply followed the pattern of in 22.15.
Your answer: in 4.5
